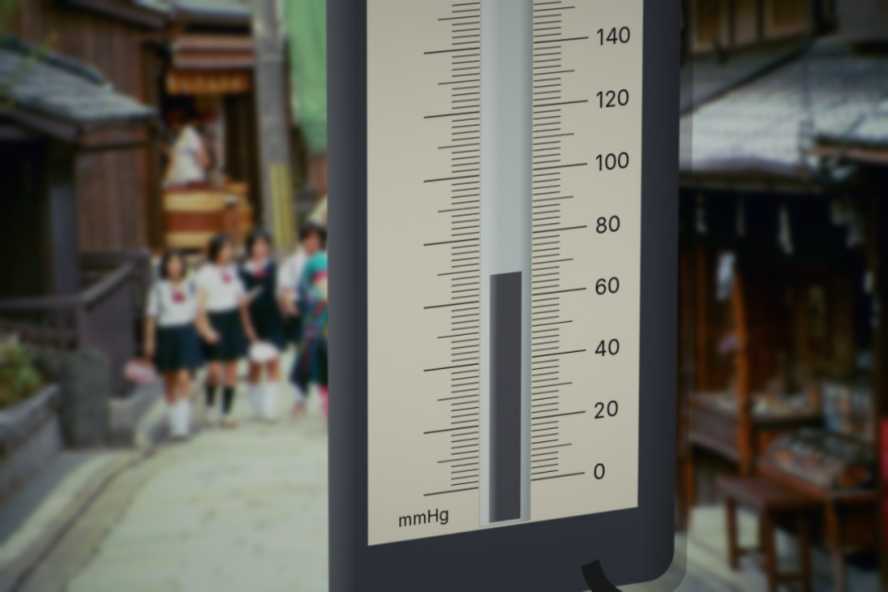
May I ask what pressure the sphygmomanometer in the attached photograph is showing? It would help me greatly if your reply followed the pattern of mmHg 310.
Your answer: mmHg 68
